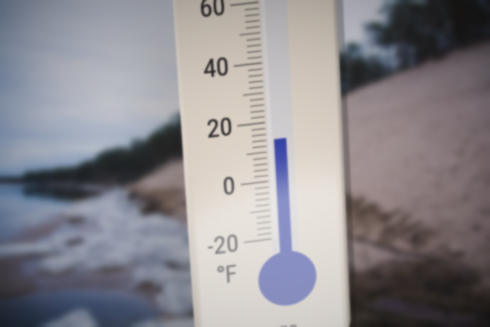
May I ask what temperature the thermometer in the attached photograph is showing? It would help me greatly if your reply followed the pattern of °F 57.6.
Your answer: °F 14
